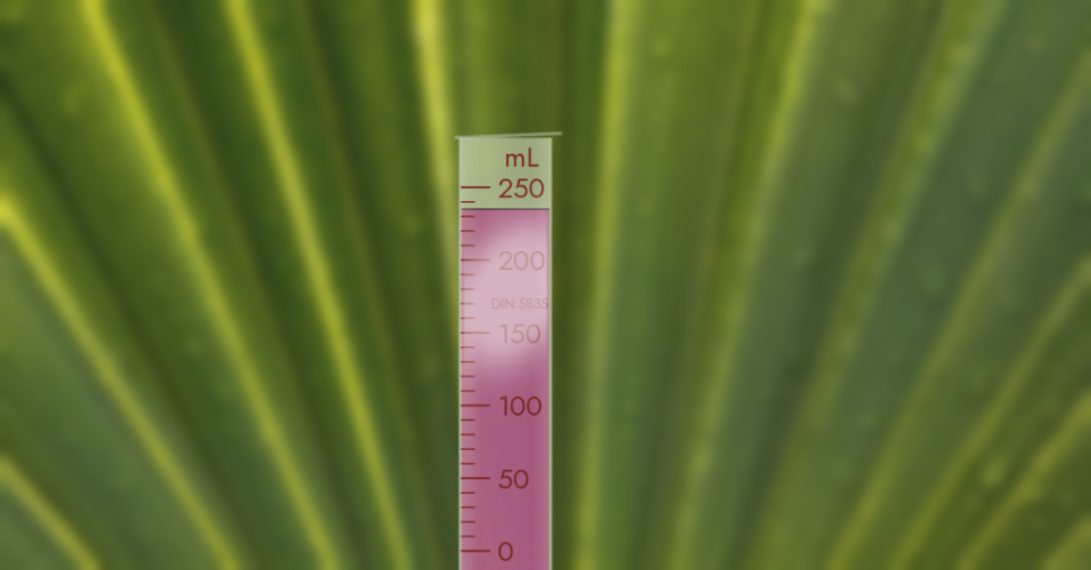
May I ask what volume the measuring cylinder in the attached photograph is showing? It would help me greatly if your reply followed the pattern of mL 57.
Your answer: mL 235
